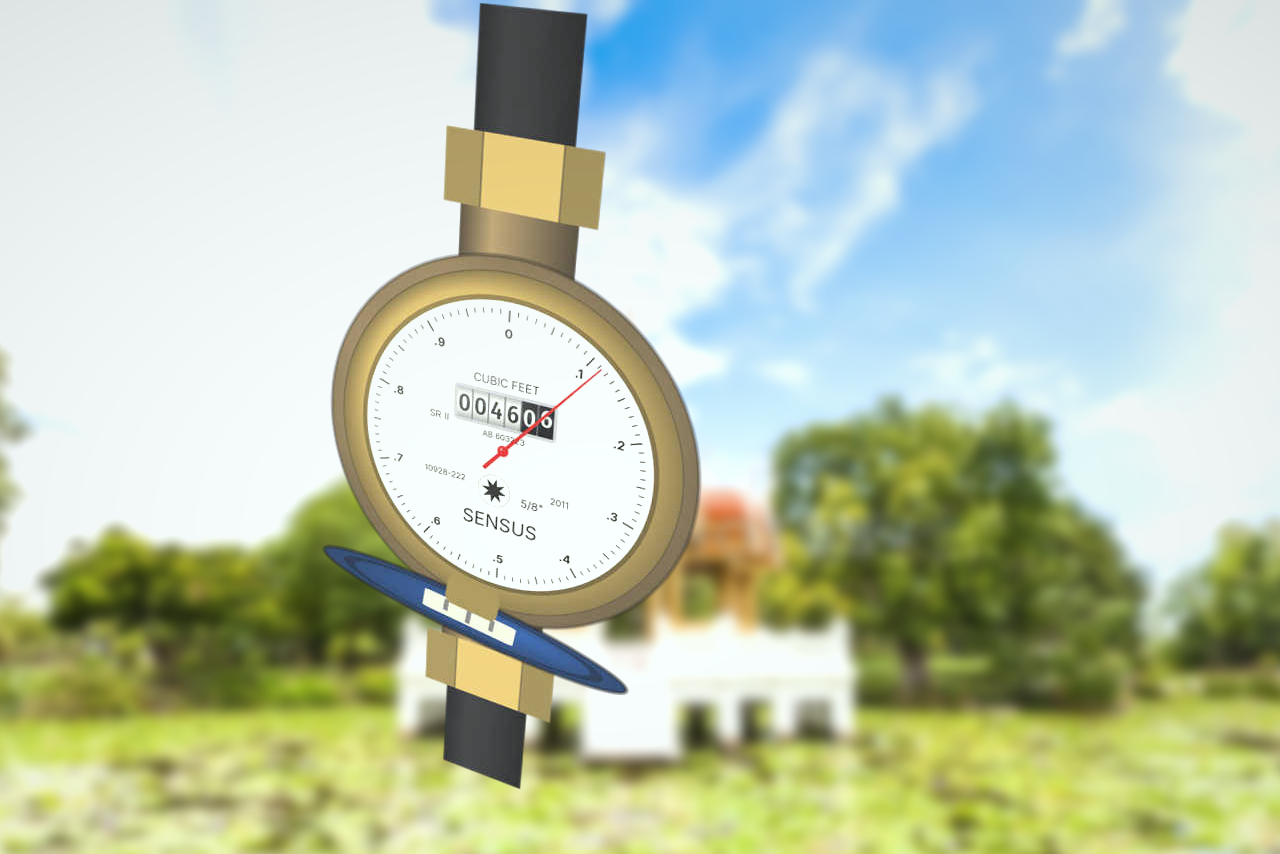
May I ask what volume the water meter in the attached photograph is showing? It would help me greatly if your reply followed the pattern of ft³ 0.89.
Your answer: ft³ 4606.11
